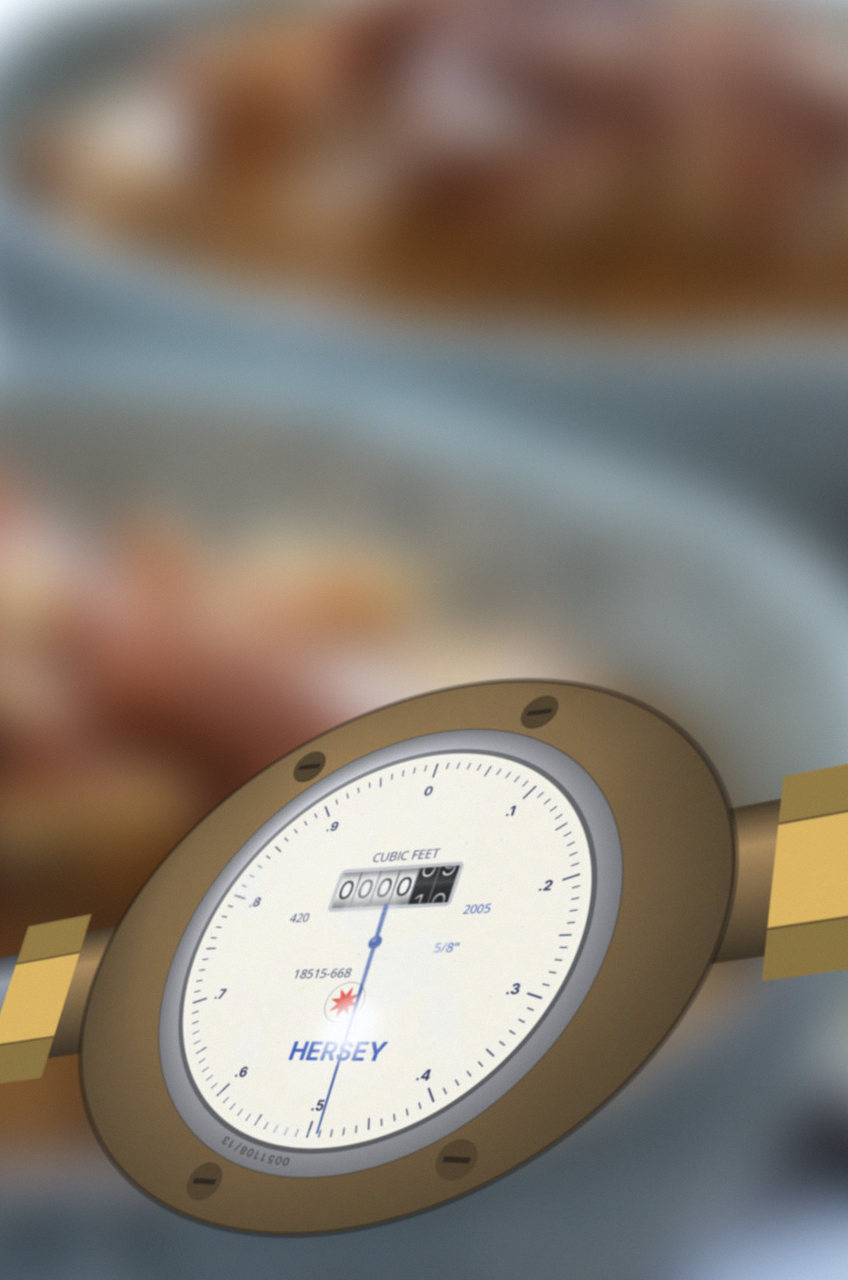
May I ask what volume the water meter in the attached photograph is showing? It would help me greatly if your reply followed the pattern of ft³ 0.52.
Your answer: ft³ 9.49
